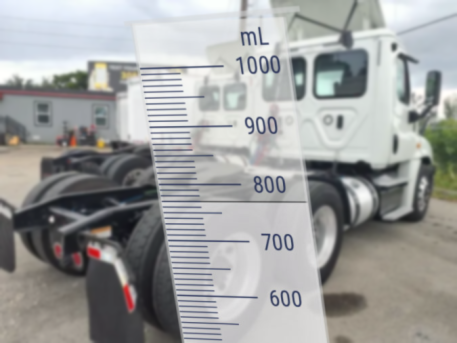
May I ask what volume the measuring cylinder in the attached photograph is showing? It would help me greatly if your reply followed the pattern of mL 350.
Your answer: mL 770
